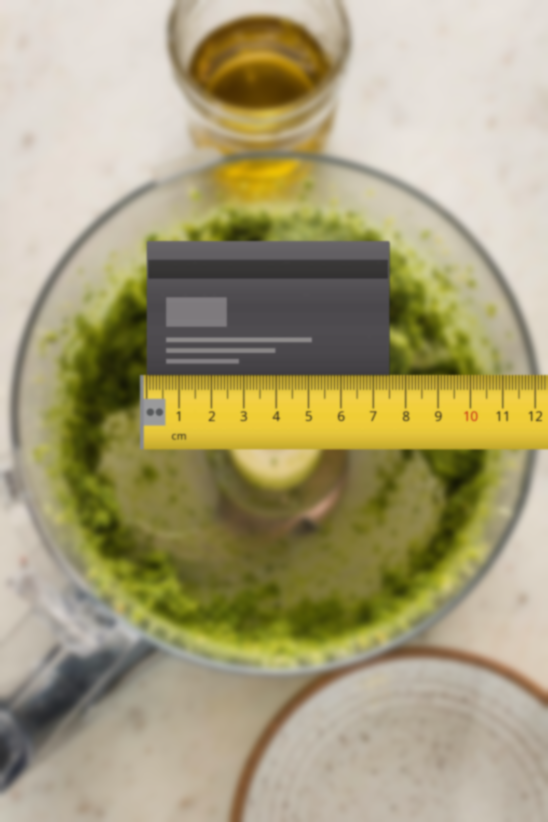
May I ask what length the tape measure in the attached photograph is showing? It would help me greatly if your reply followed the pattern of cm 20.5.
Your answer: cm 7.5
